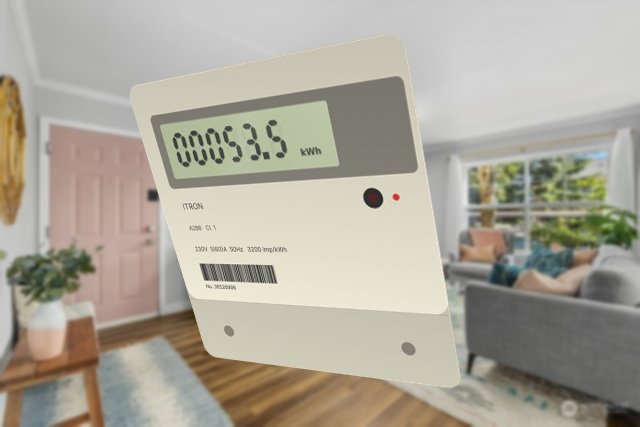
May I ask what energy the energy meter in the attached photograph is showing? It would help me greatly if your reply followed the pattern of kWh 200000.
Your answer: kWh 53.5
